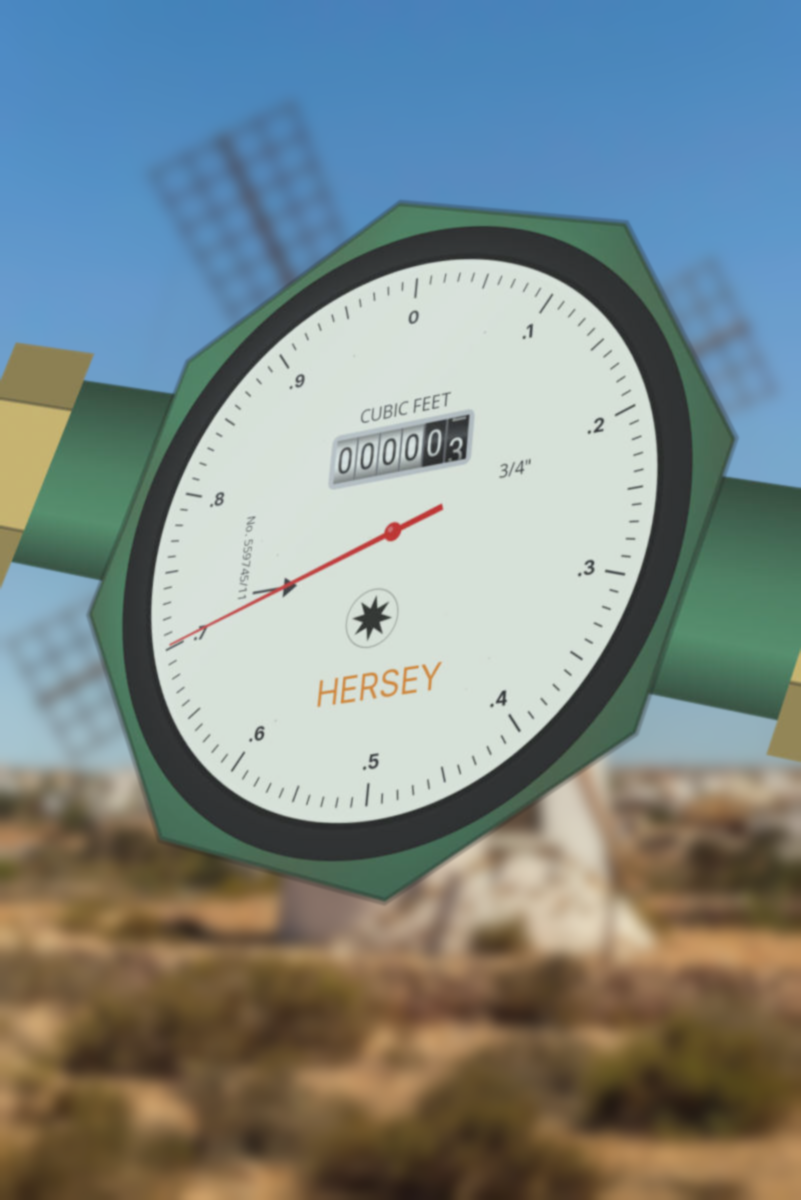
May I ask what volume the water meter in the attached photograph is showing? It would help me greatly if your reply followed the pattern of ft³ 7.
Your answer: ft³ 2.70
